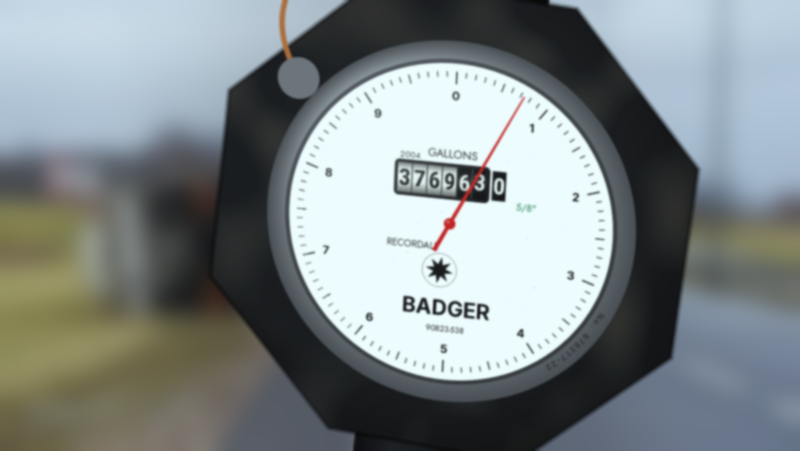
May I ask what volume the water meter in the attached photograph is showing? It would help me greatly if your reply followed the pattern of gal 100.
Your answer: gal 3769630.7
